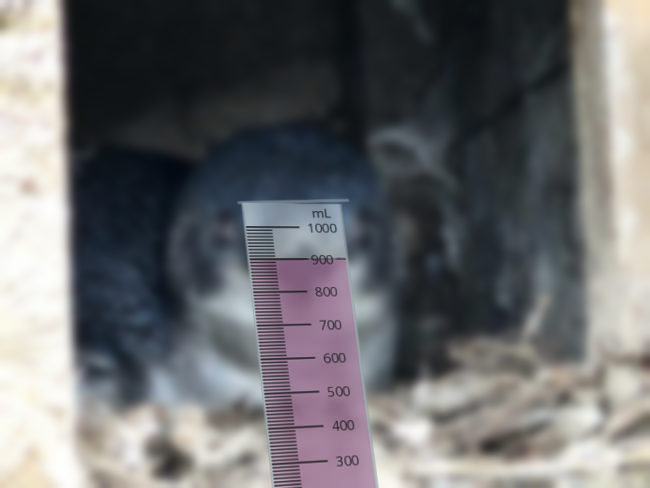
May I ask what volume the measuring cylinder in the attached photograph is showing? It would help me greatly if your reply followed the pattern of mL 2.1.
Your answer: mL 900
